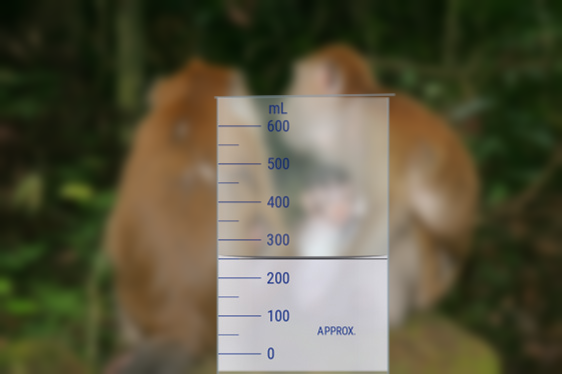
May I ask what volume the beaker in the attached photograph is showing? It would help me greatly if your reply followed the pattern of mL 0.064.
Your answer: mL 250
